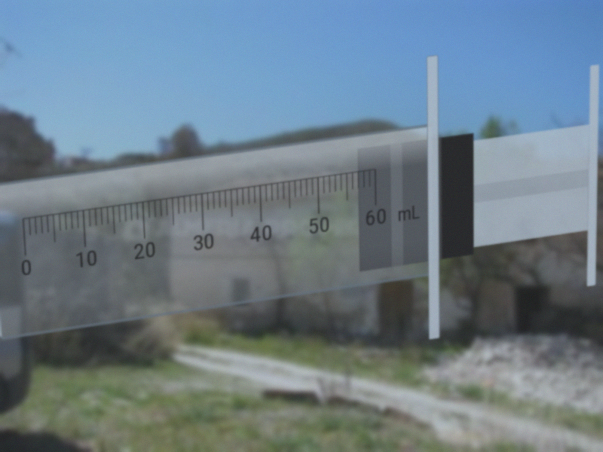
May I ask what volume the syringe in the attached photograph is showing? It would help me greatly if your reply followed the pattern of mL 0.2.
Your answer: mL 57
